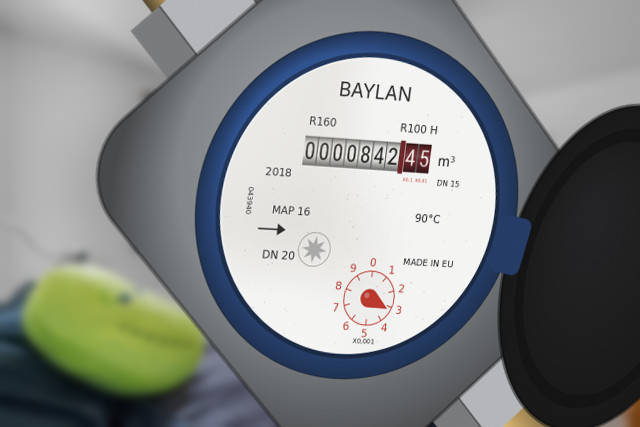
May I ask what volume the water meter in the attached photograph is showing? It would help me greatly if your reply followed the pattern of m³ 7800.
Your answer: m³ 842.453
